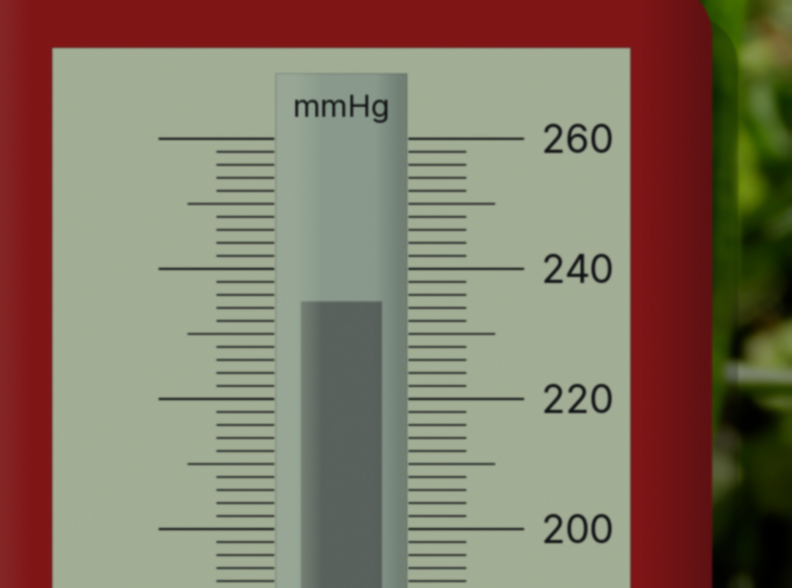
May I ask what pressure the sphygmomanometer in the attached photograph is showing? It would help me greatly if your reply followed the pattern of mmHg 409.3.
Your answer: mmHg 235
